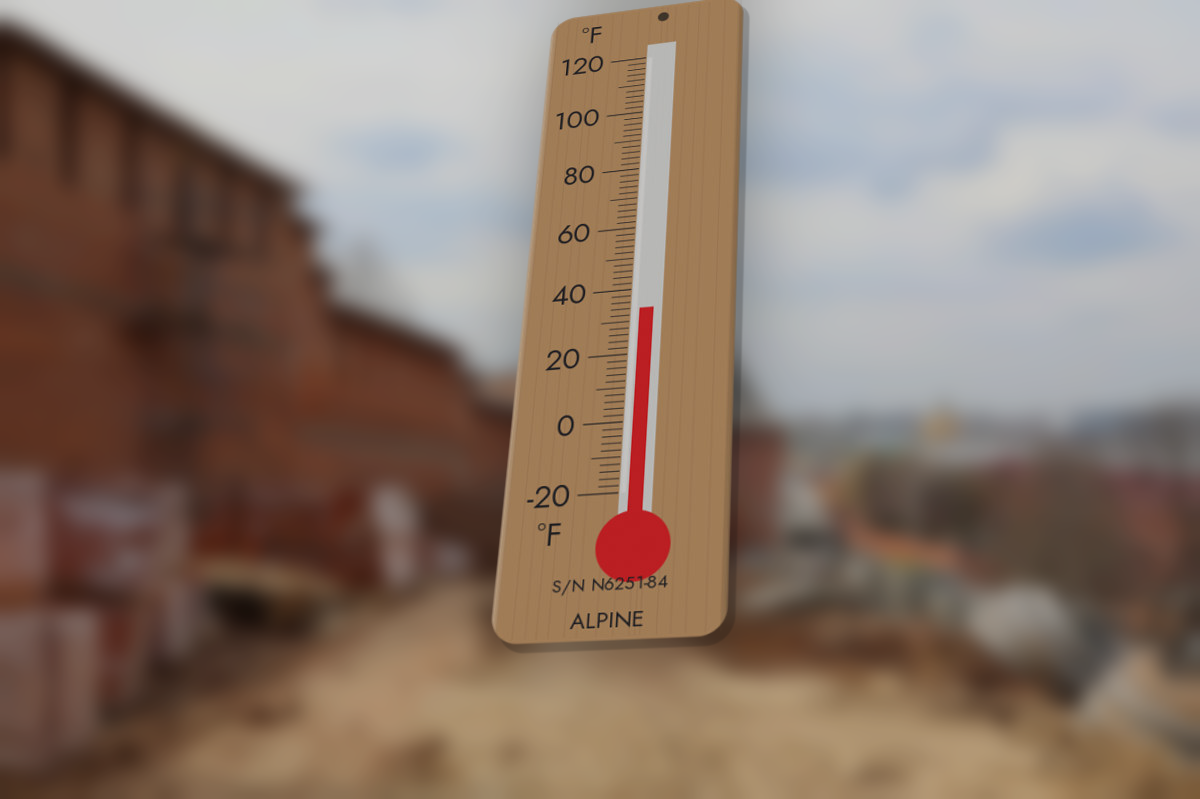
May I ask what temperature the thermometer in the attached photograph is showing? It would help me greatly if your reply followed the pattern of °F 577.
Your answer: °F 34
